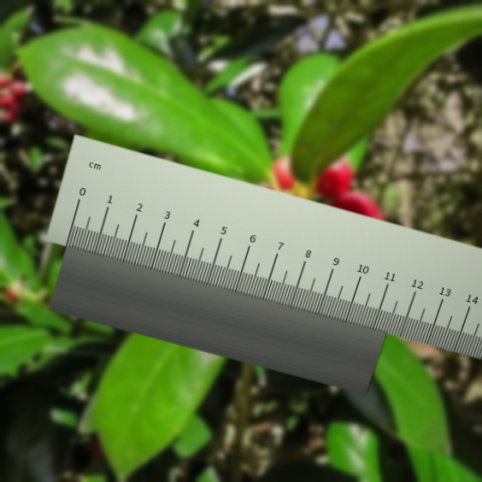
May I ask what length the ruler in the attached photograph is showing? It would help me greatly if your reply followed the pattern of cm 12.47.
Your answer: cm 11.5
